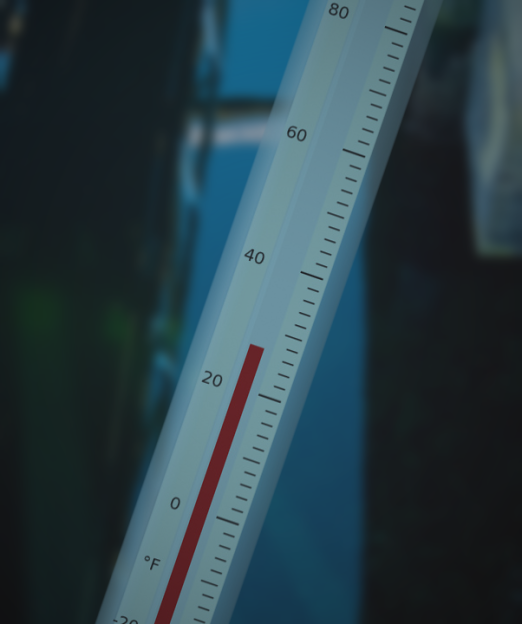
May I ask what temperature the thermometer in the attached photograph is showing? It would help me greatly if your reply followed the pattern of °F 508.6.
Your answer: °F 27
